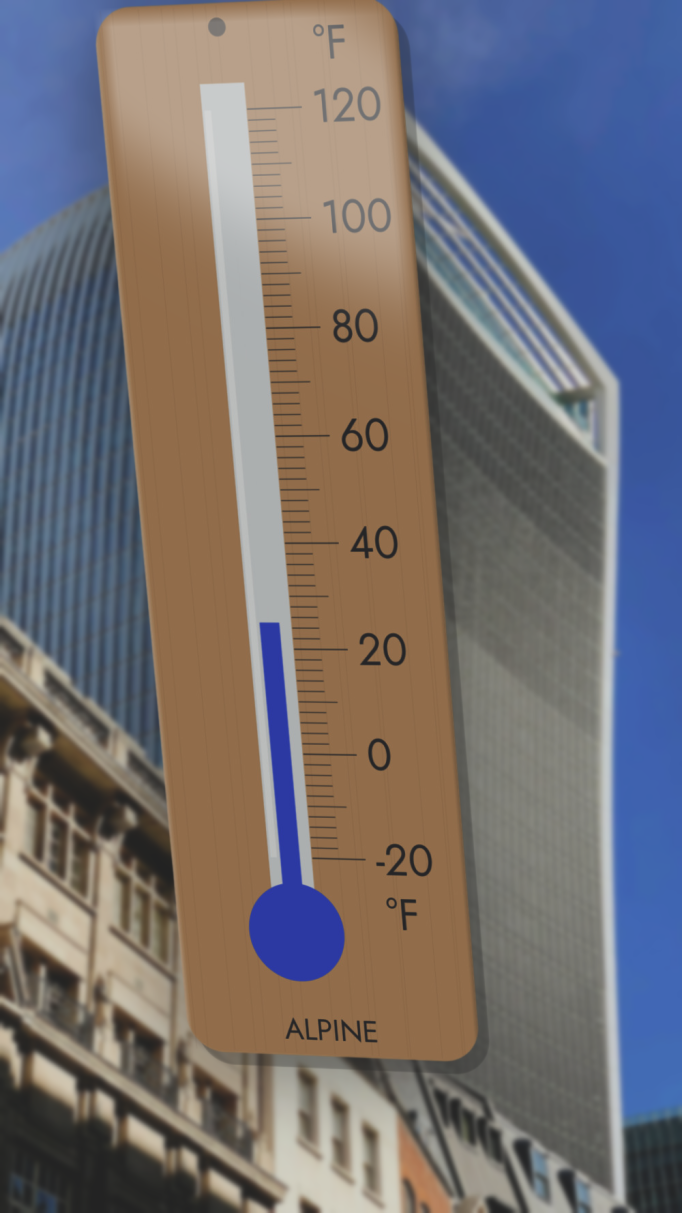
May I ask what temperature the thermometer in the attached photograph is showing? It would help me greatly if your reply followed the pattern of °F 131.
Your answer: °F 25
